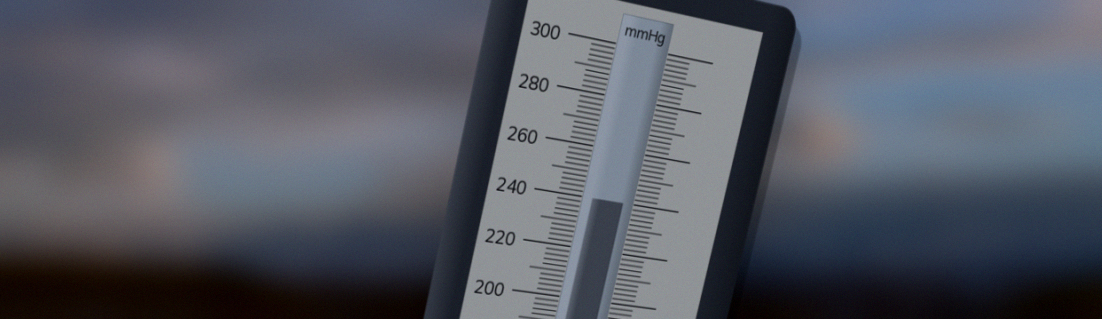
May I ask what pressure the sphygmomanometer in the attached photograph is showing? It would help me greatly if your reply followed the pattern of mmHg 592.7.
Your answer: mmHg 240
